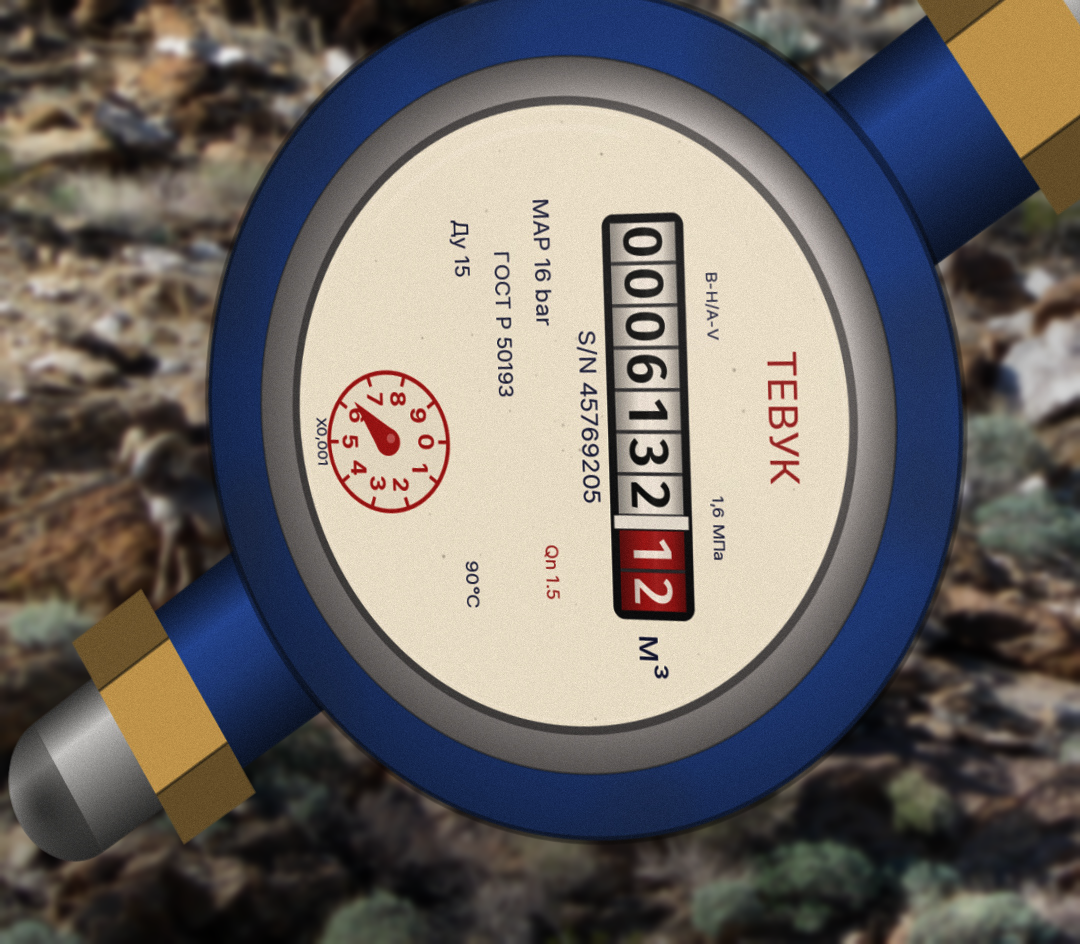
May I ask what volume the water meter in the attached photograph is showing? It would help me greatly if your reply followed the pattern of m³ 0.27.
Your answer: m³ 6132.126
